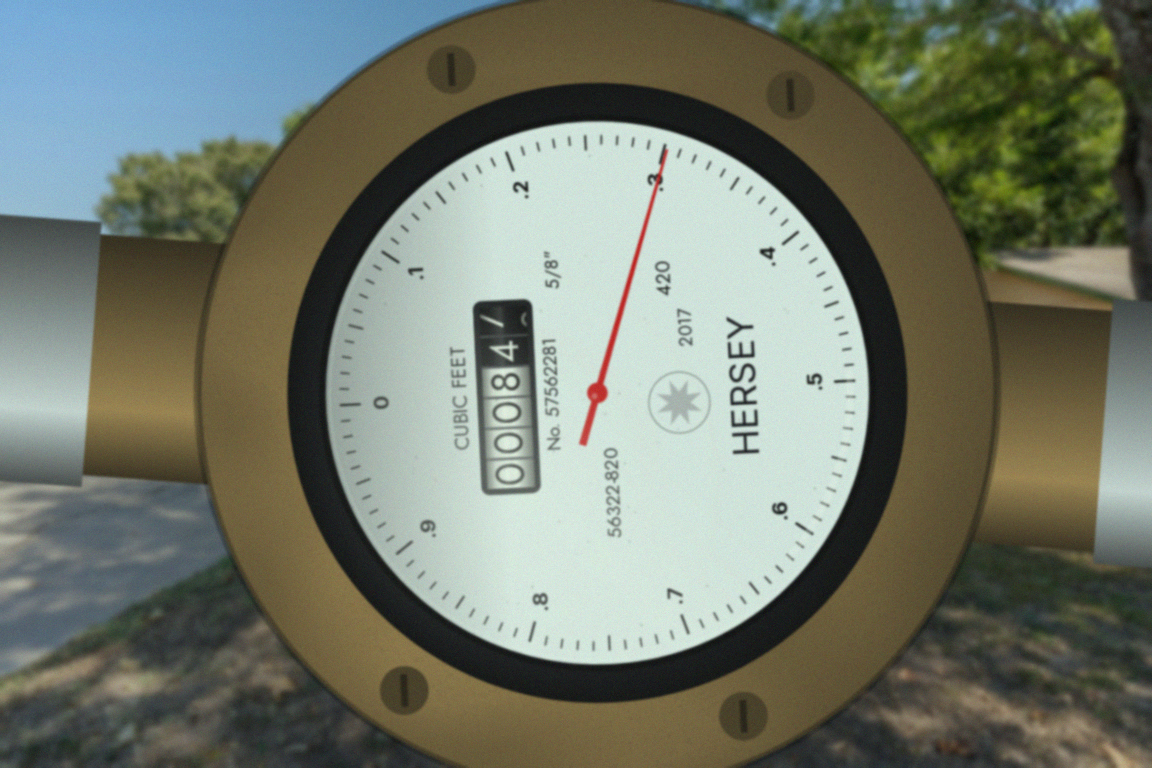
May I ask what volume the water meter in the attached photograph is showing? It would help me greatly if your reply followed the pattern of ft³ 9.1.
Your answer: ft³ 847.30
